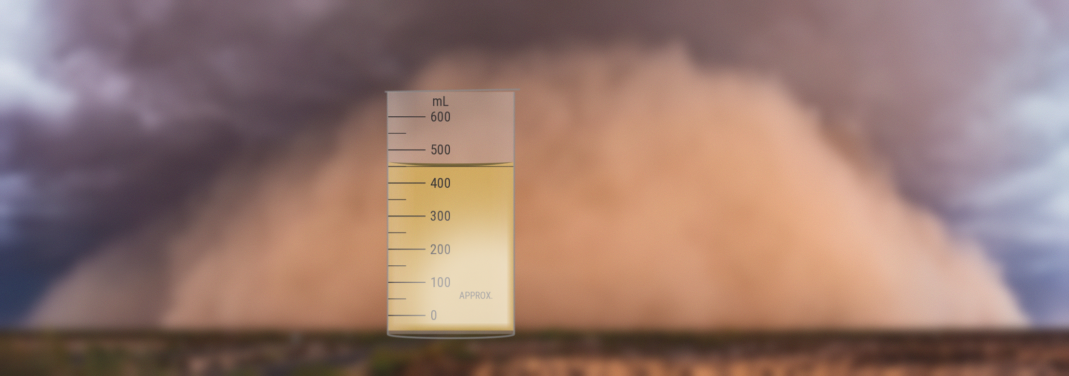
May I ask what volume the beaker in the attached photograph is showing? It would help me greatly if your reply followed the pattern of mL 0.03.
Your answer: mL 450
